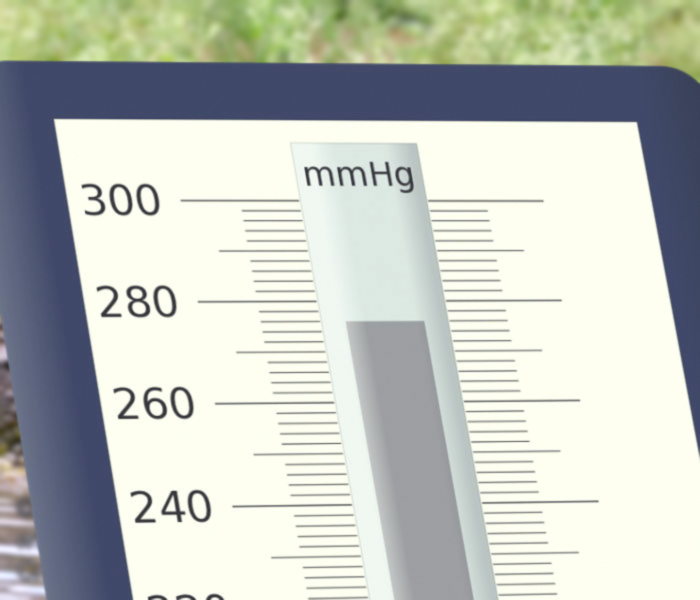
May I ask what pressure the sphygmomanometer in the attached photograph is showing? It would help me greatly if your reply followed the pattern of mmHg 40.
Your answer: mmHg 276
